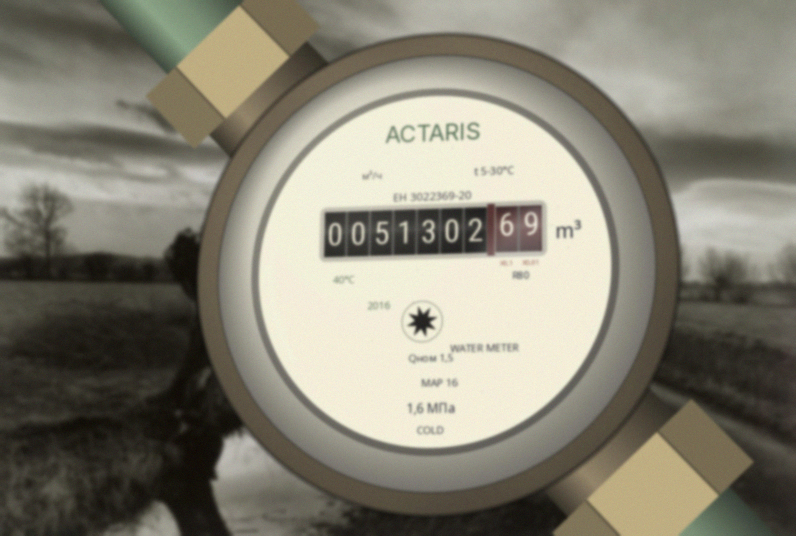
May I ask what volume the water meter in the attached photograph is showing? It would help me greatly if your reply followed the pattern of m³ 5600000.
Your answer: m³ 51302.69
